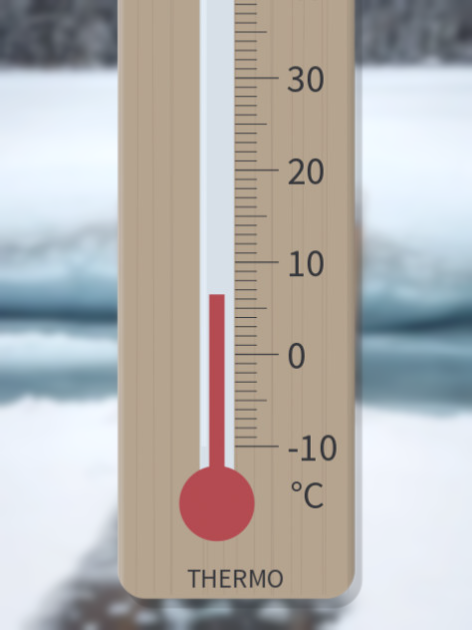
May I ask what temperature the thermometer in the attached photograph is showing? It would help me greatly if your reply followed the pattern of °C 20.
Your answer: °C 6.5
